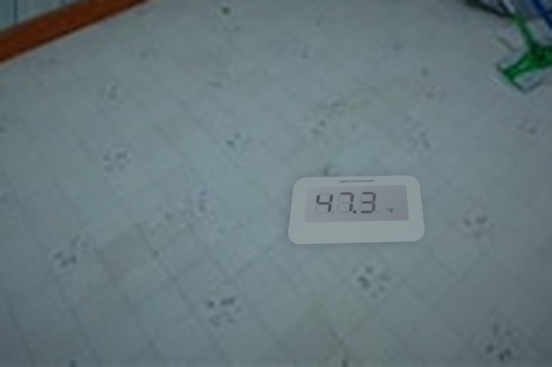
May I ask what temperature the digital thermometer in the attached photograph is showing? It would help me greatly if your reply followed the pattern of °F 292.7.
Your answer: °F 47.3
